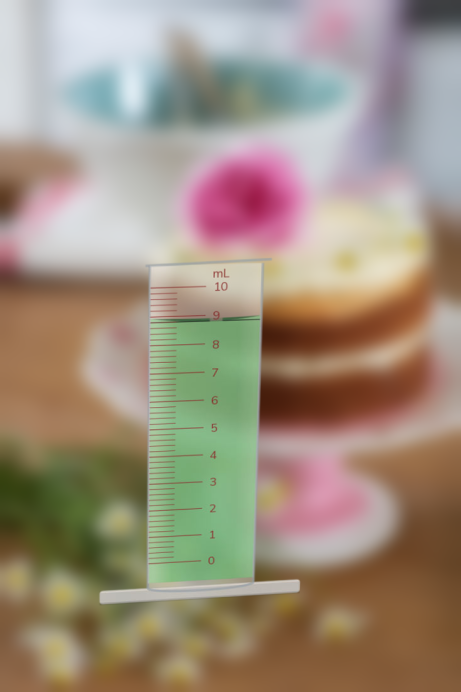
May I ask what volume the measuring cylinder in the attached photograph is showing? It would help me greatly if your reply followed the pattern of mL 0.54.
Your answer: mL 8.8
